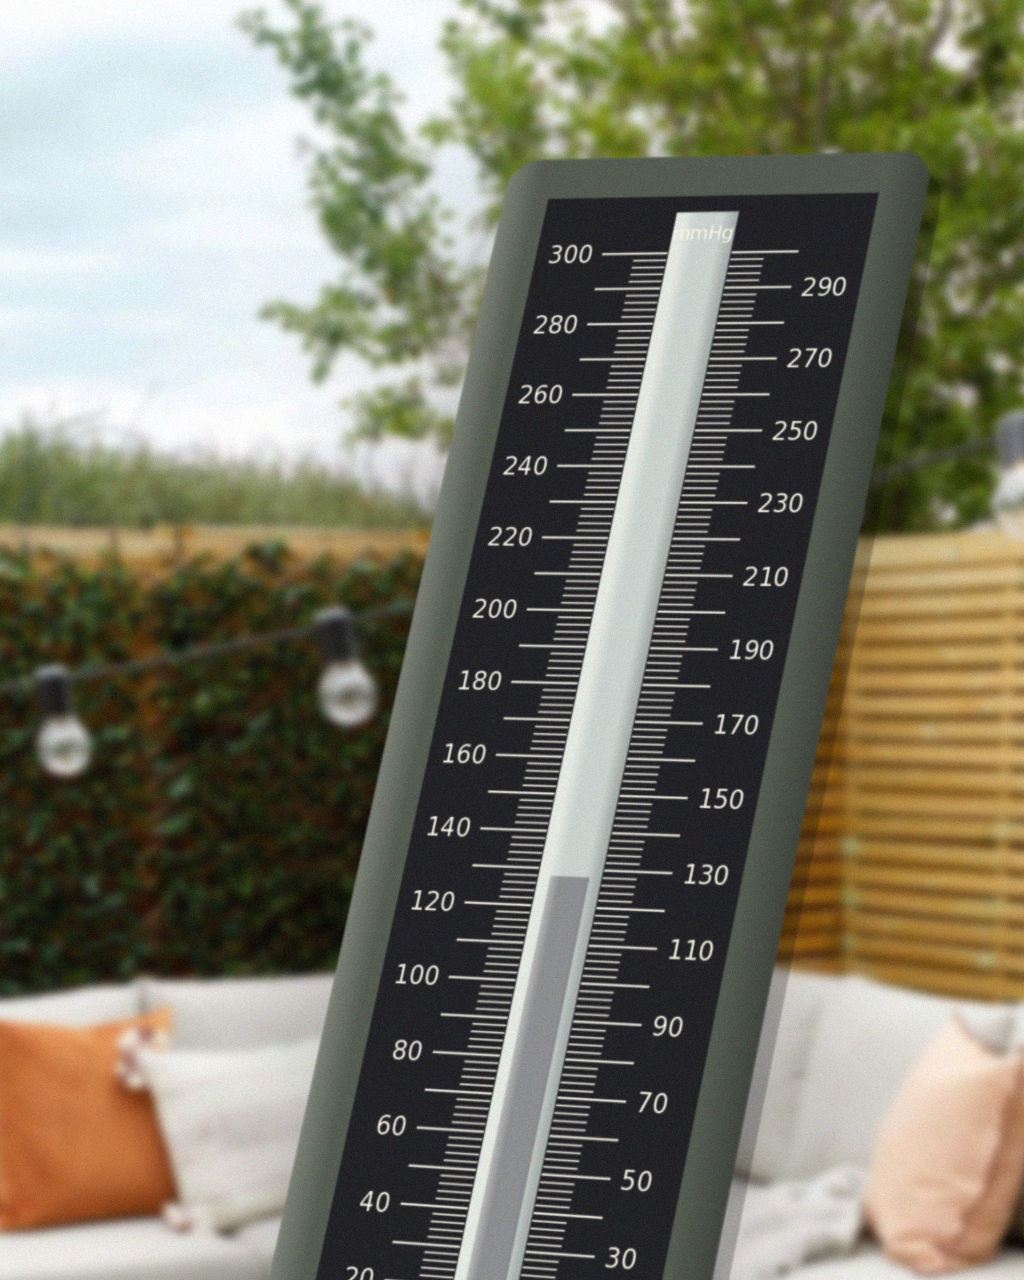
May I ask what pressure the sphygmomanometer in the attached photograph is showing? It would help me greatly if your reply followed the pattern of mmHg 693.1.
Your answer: mmHg 128
